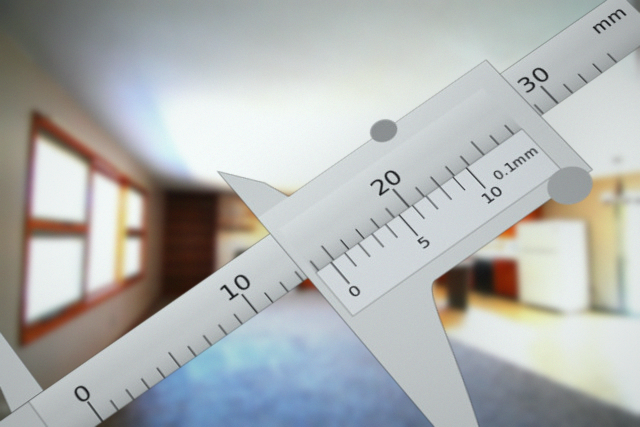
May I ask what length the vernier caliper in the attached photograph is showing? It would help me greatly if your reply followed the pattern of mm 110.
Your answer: mm 14.8
